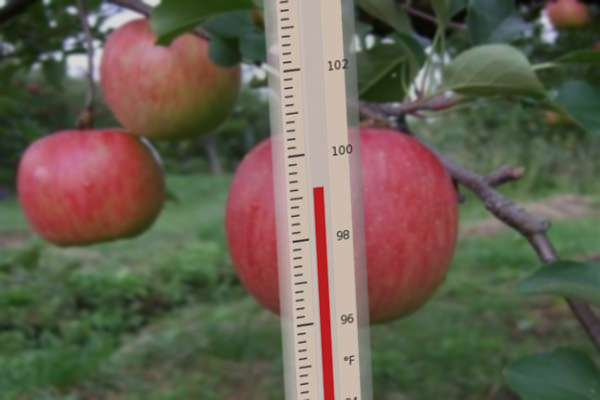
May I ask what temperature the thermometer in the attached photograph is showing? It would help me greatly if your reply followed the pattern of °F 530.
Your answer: °F 99.2
